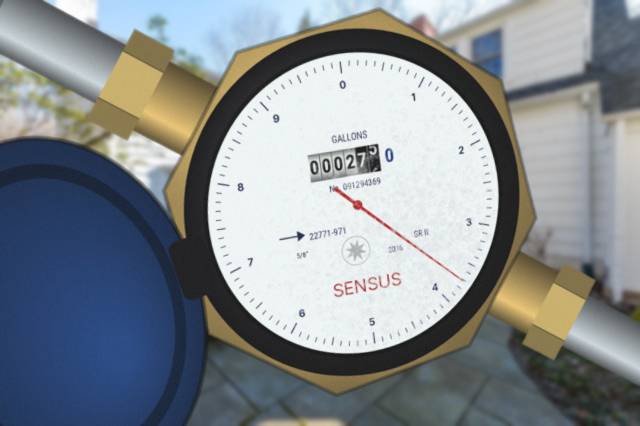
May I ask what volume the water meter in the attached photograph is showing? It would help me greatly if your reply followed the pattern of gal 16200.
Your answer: gal 2753.7
